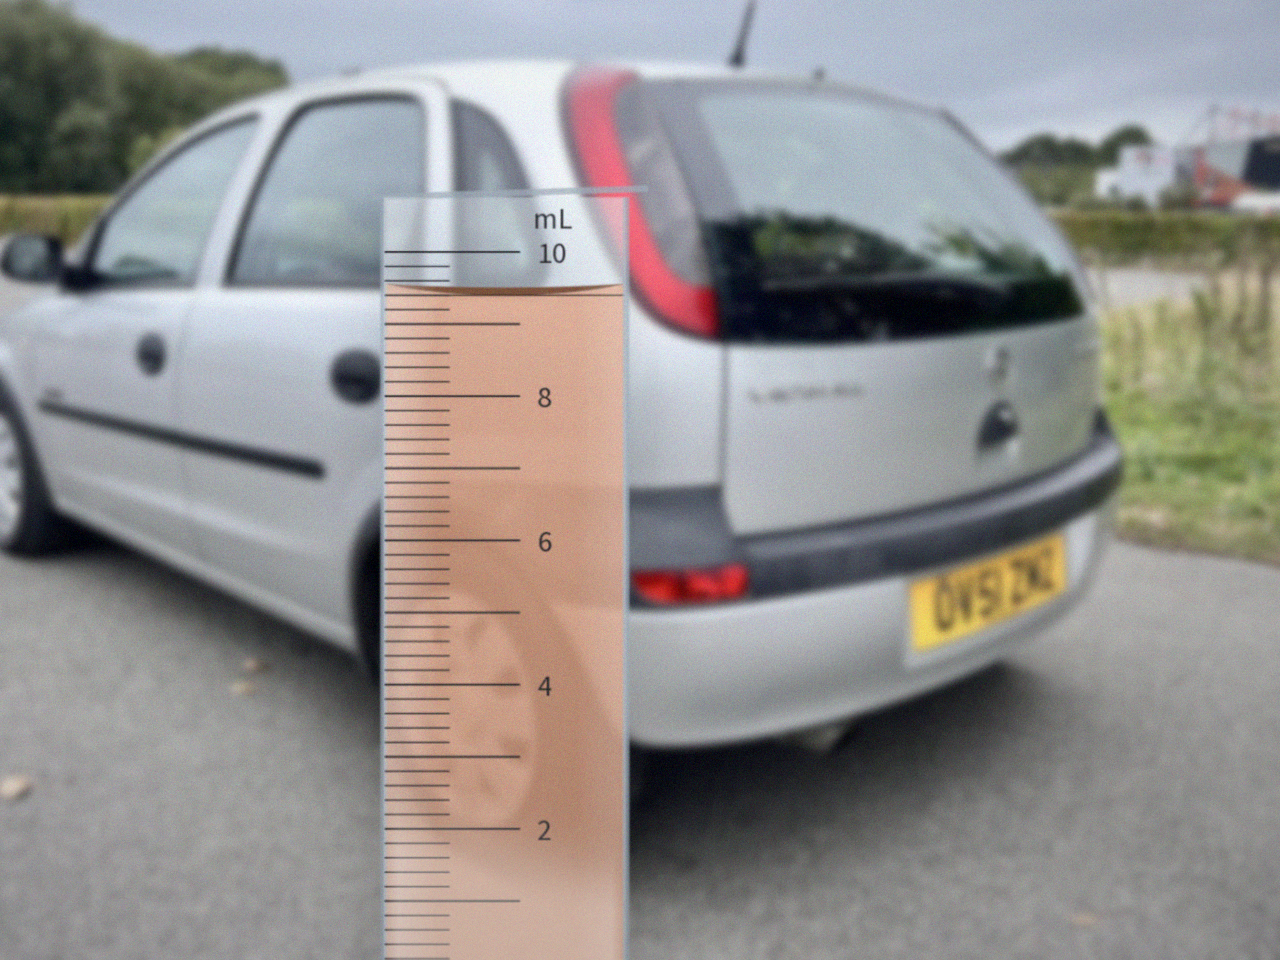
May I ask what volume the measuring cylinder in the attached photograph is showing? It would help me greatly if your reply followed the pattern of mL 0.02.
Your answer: mL 9.4
